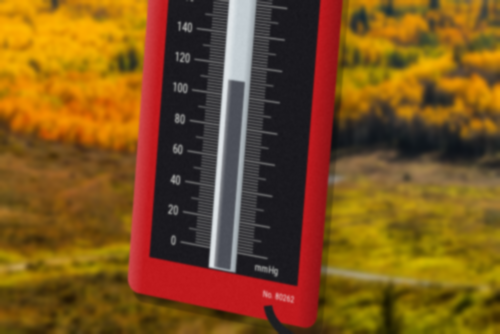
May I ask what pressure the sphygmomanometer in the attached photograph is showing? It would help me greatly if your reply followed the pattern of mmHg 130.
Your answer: mmHg 110
